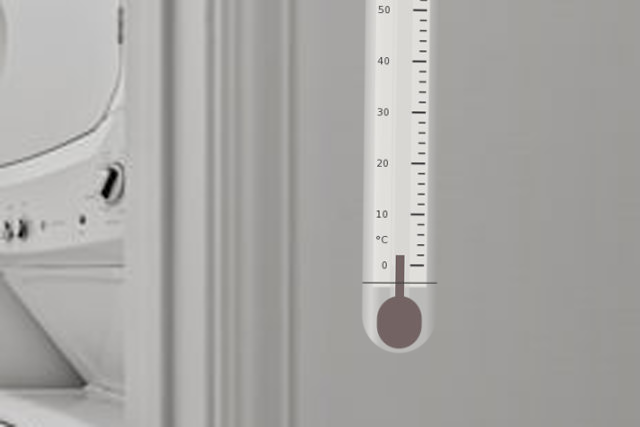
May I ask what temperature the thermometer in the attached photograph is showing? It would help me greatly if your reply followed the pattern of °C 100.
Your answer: °C 2
